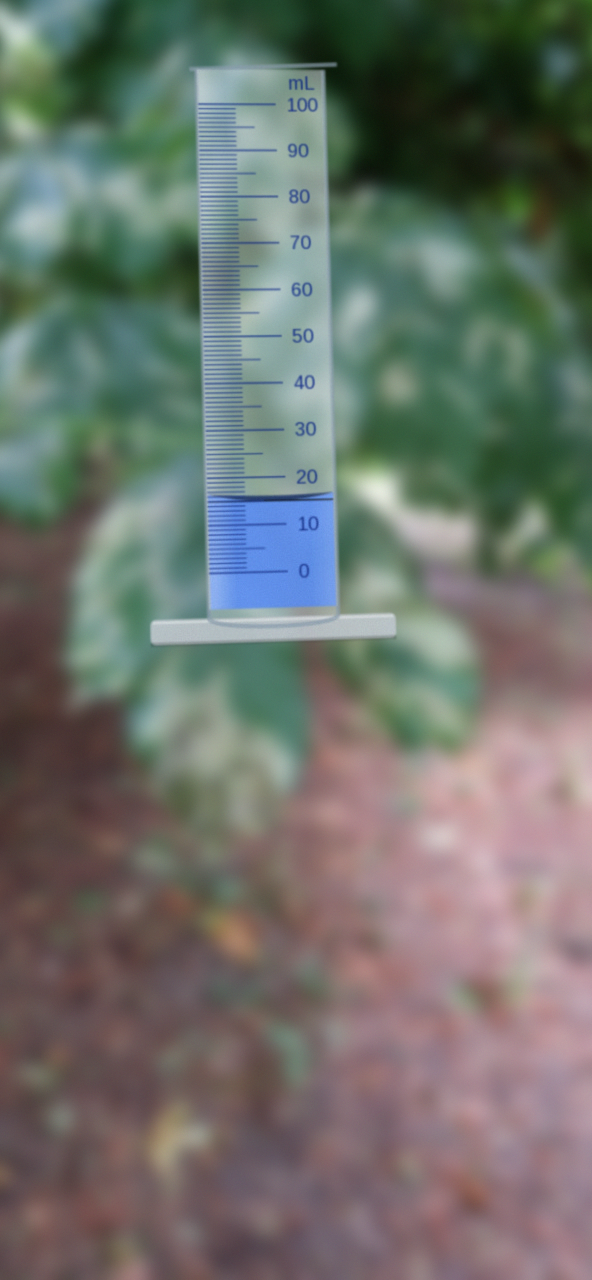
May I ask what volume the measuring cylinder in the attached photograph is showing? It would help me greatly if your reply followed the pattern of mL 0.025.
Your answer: mL 15
